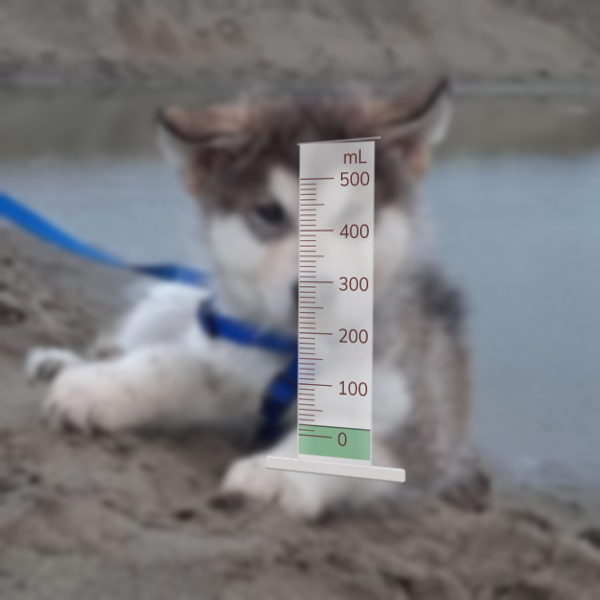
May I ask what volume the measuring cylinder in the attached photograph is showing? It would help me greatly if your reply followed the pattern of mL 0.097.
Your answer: mL 20
